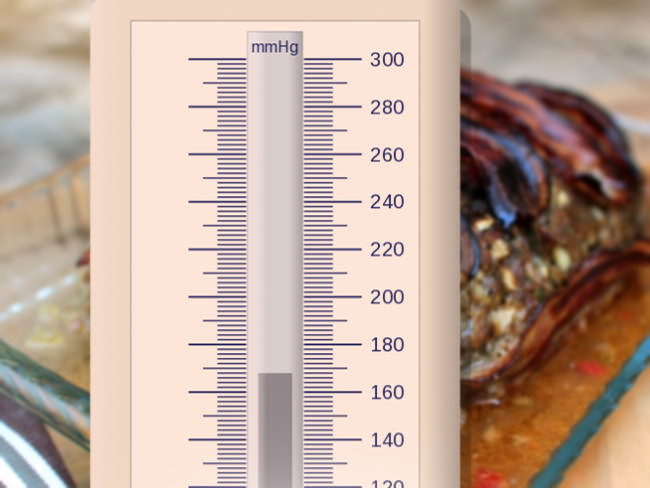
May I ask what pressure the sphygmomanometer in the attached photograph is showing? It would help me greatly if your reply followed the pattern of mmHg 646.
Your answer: mmHg 168
